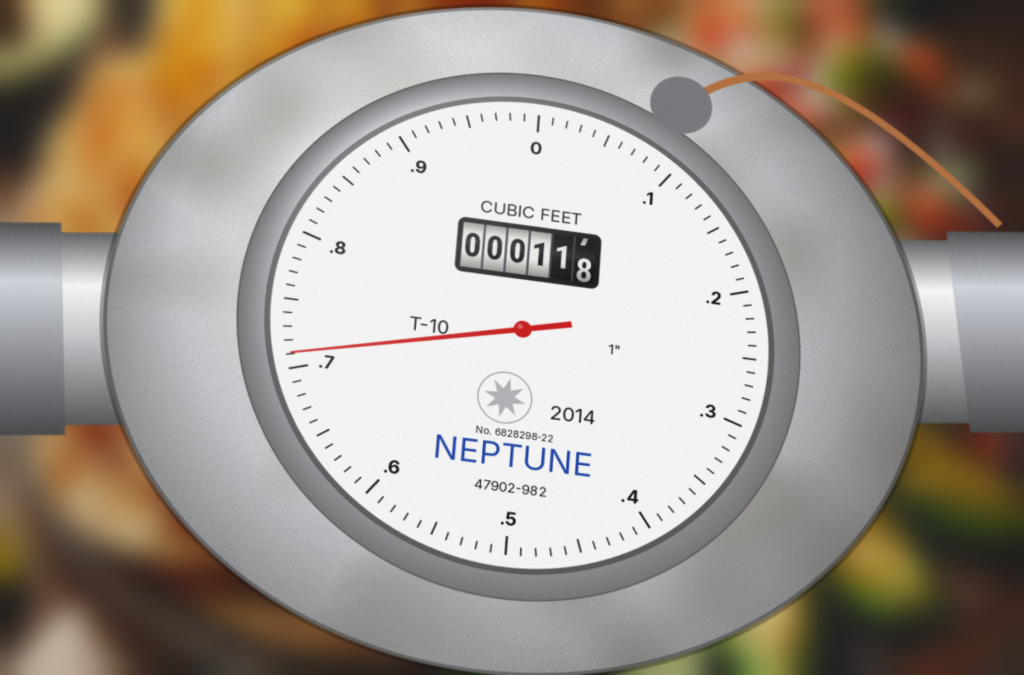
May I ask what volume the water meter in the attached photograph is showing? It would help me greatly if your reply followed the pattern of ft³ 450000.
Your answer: ft³ 117.71
